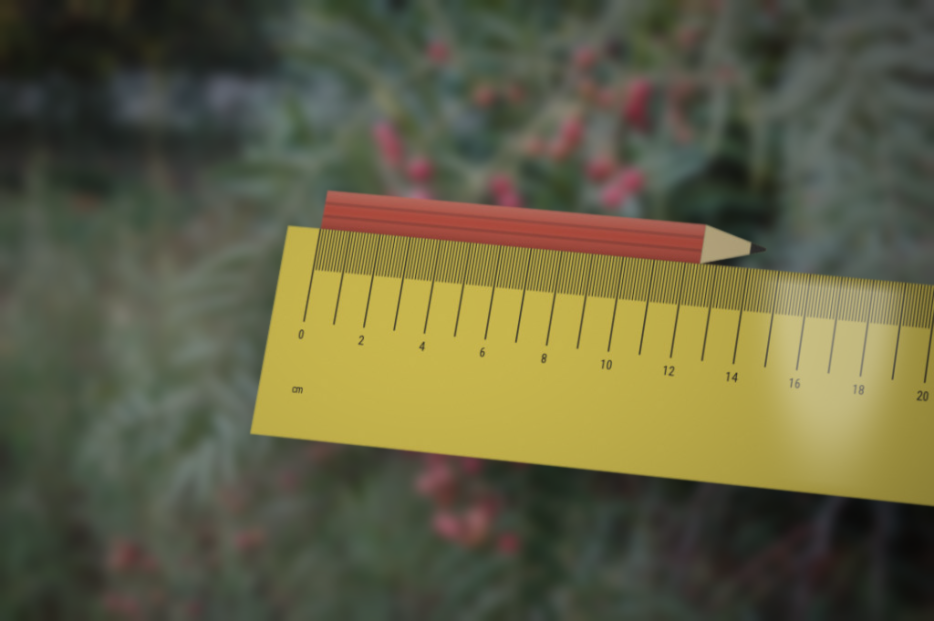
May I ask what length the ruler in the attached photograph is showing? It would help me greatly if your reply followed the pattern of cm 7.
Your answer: cm 14.5
